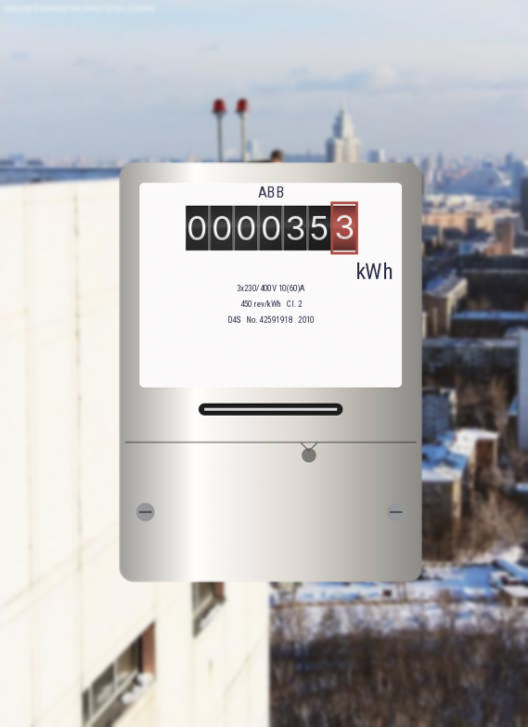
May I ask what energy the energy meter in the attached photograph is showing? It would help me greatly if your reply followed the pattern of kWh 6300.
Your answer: kWh 35.3
